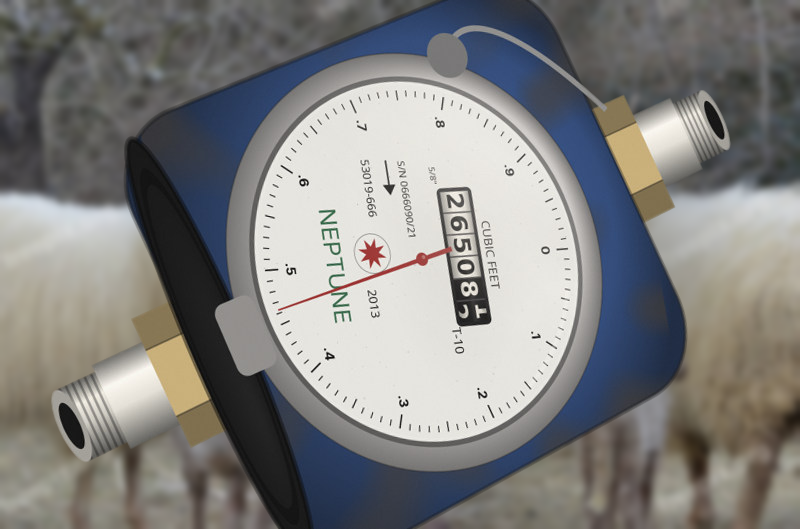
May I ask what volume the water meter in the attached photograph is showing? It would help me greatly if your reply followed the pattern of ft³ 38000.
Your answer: ft³ 265081.46
